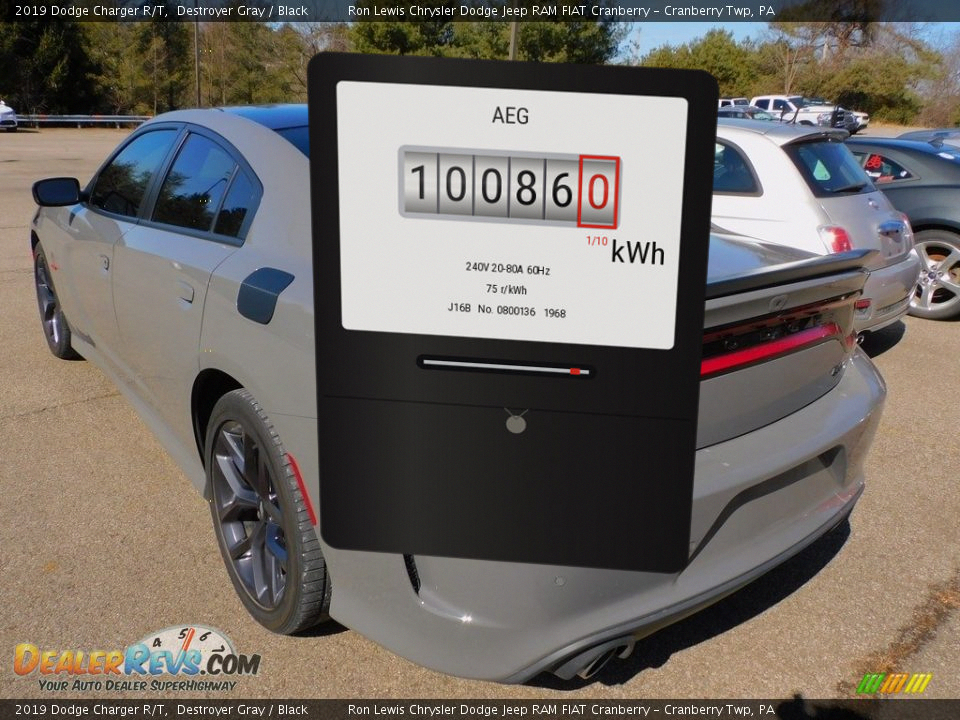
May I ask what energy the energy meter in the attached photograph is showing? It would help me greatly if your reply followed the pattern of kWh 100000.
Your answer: kWh 10086.0
